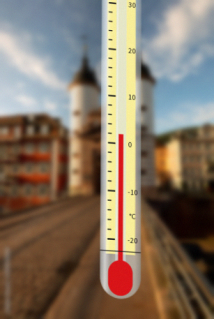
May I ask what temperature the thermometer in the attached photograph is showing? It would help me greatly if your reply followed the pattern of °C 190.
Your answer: °C 2
